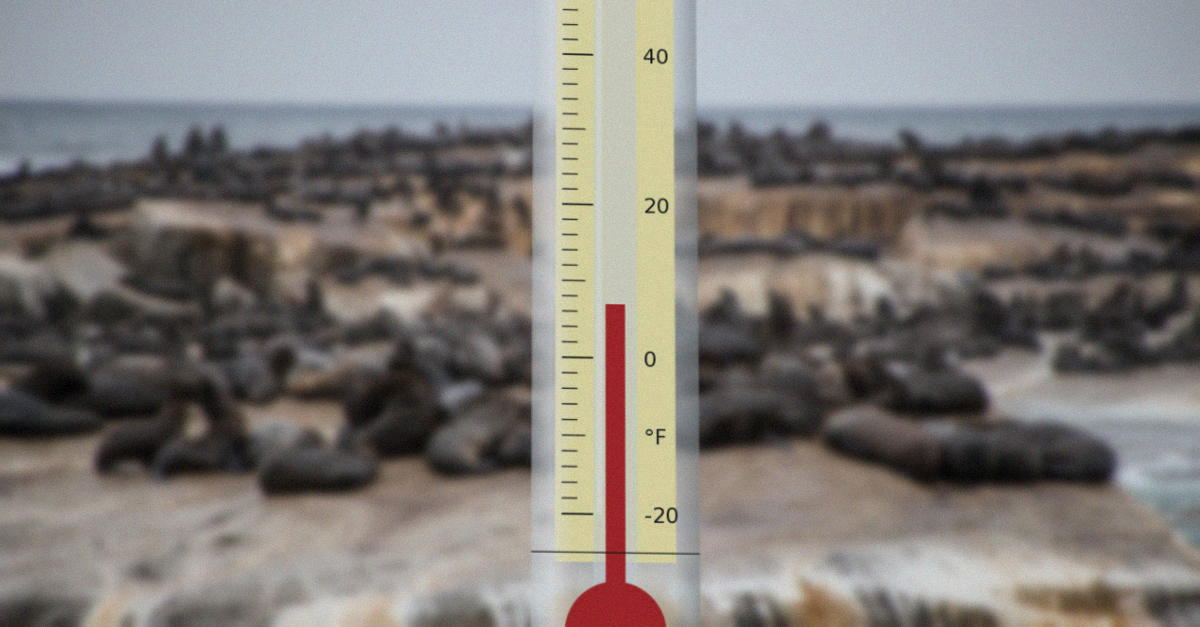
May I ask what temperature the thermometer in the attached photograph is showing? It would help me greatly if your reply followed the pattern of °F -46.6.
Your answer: °F 7
